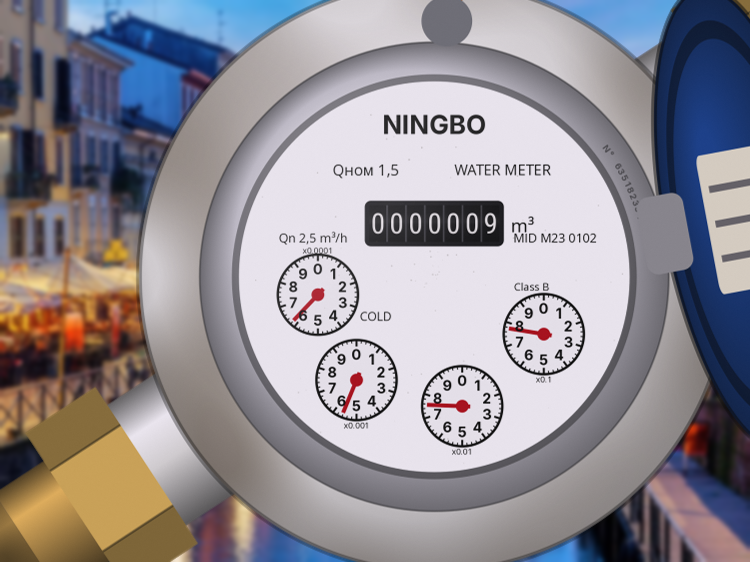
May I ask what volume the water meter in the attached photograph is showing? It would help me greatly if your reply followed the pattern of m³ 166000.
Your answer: m³ 9.7756
